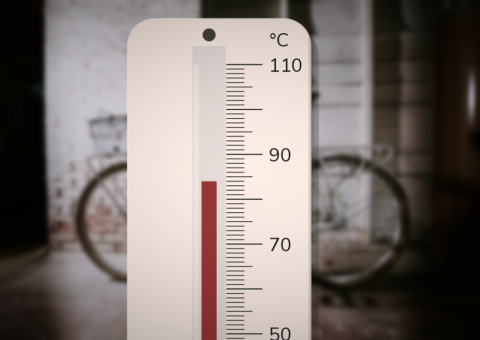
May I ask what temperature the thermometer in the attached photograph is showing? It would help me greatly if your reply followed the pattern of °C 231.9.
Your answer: °C 84
